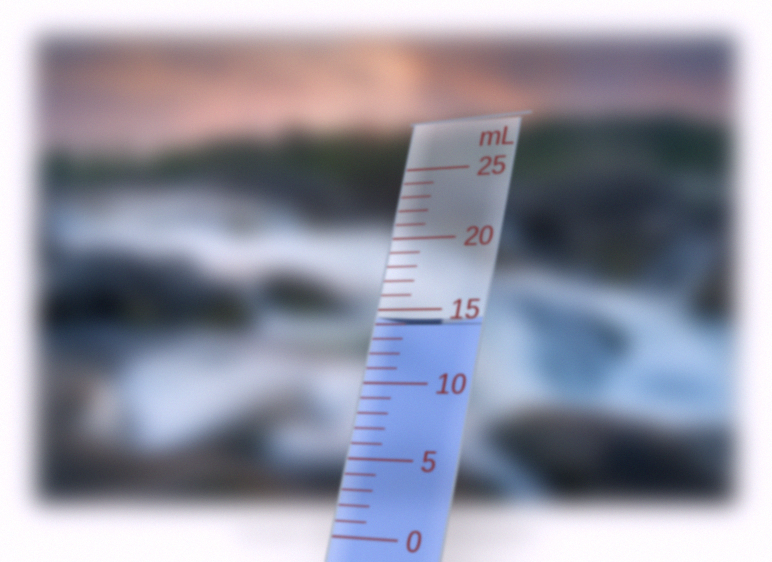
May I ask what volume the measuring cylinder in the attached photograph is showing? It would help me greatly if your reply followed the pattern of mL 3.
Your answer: mL 14
